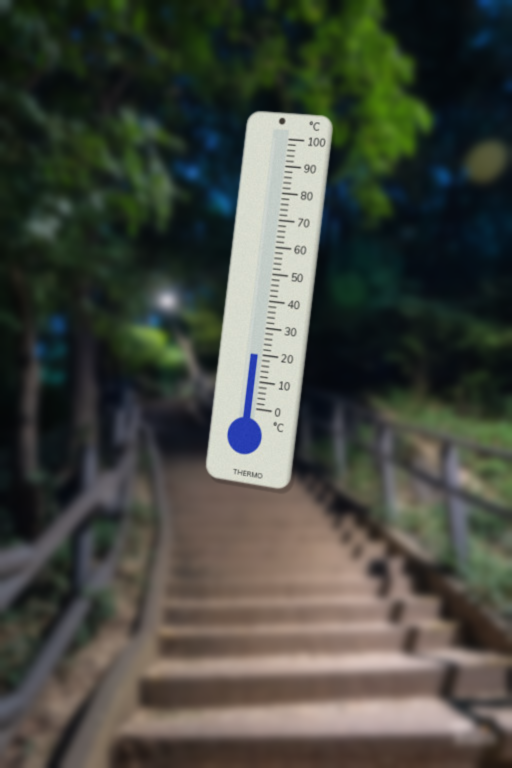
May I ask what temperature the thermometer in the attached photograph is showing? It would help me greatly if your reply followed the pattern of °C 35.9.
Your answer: °C 20
